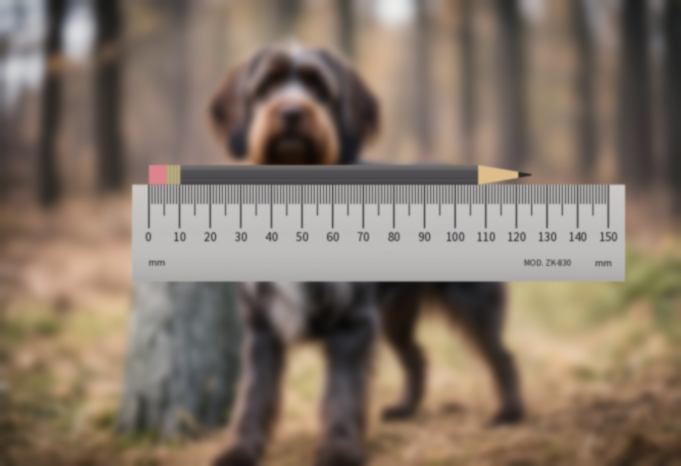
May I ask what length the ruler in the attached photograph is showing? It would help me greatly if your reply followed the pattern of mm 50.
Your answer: mm 125
